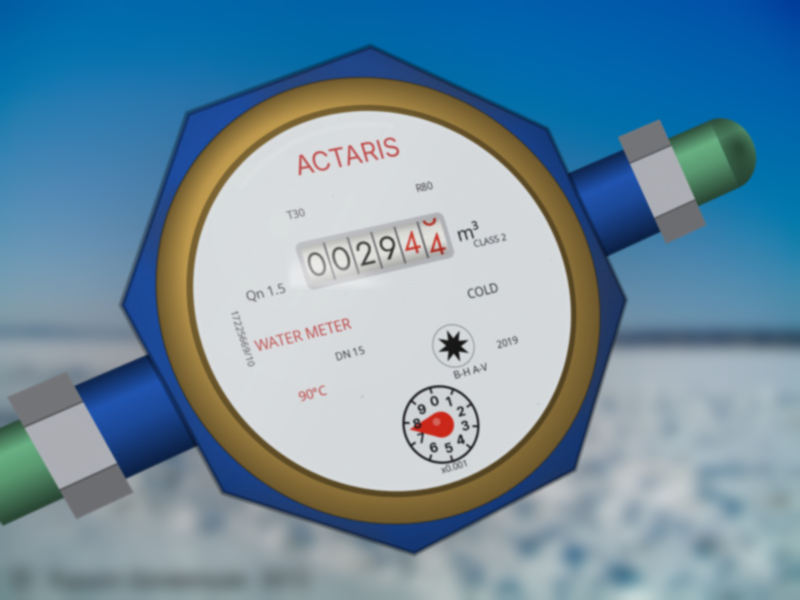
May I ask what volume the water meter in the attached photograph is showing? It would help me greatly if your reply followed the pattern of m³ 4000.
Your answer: m³ 29.437
